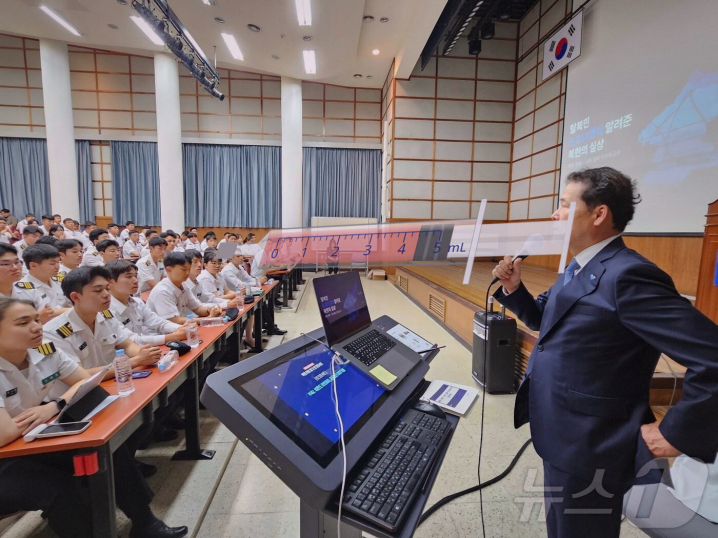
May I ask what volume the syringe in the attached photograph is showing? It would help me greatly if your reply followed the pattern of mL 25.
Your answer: mL 4.4
